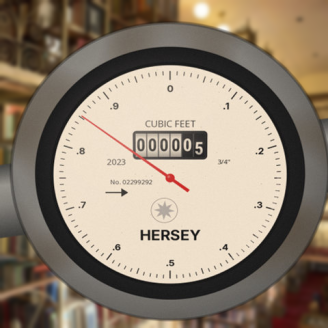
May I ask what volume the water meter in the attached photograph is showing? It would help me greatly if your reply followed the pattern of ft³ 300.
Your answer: ft³ 4.85
